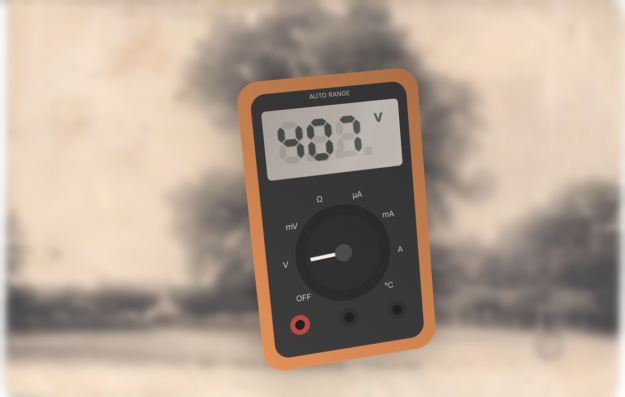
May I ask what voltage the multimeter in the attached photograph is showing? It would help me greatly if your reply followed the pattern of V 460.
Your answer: V 407
